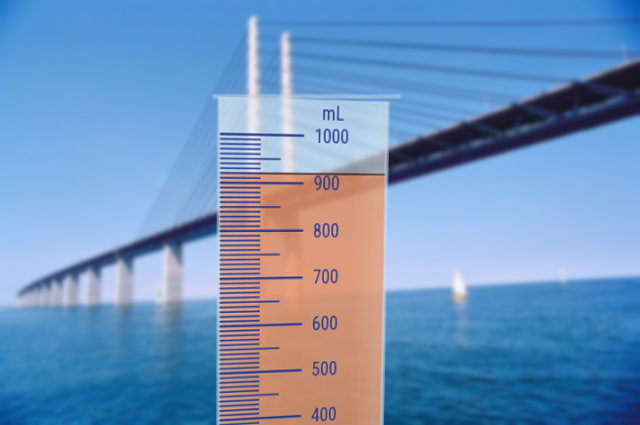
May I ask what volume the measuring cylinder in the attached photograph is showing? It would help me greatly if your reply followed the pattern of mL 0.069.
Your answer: mL 920
